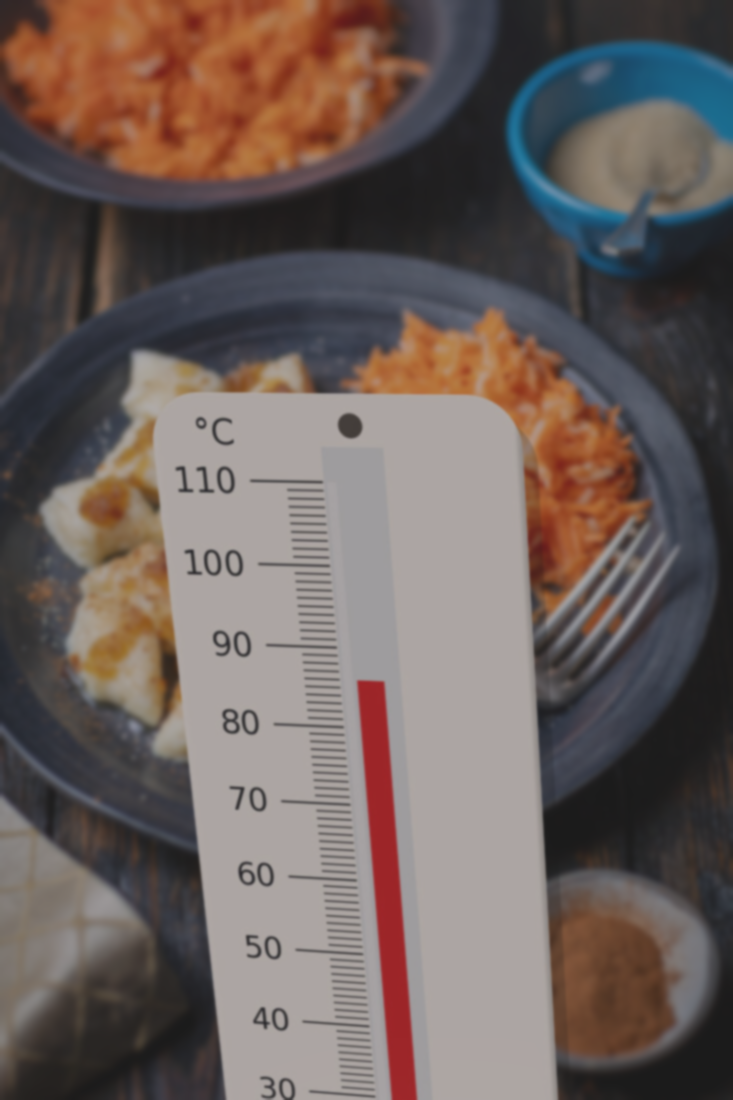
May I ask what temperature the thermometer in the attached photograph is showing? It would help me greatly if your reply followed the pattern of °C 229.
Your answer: °C 86
